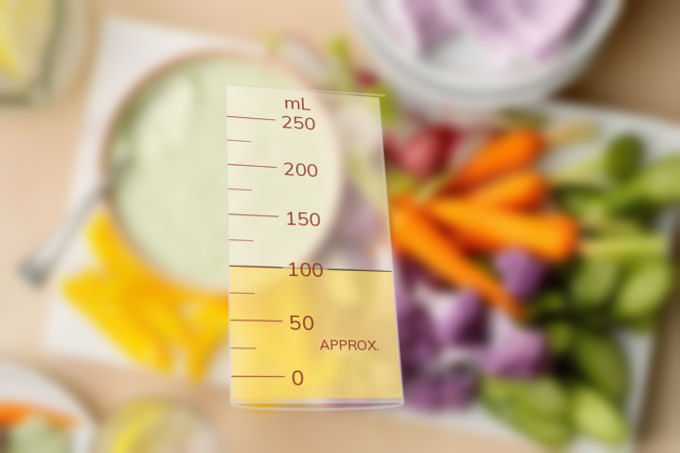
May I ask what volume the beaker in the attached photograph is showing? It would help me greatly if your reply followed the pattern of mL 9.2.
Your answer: mL 100
